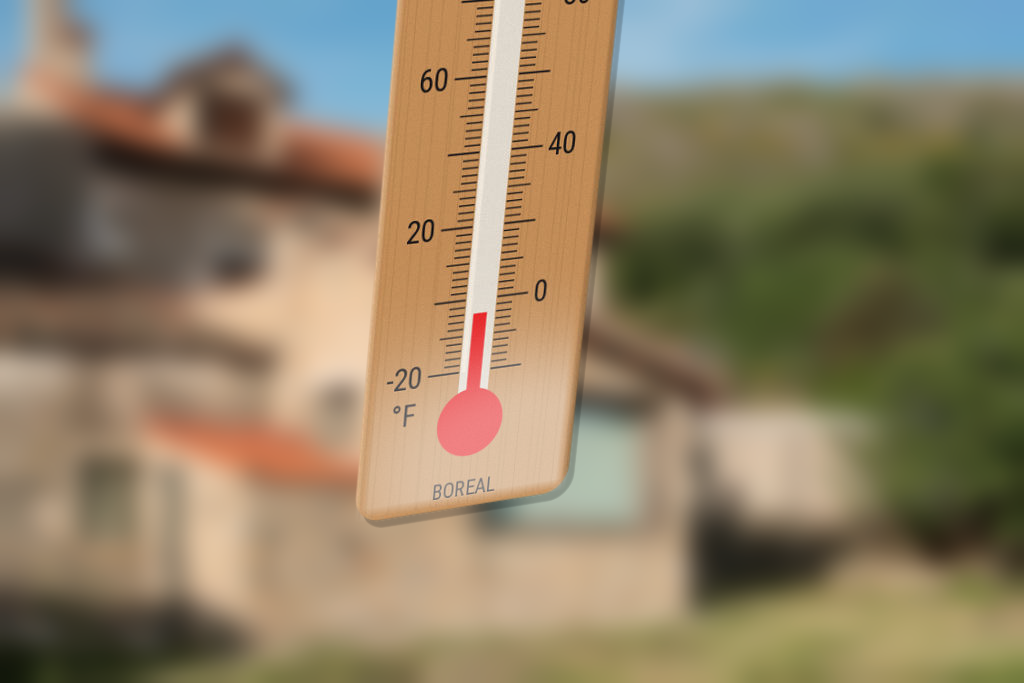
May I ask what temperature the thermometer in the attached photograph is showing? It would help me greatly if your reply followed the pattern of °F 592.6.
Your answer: °F -4
